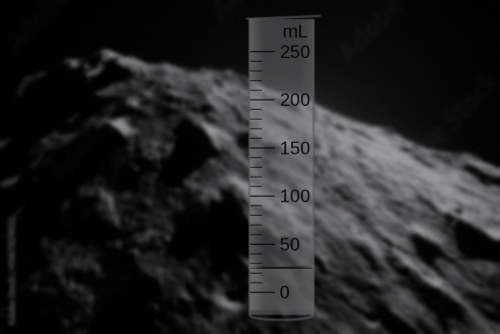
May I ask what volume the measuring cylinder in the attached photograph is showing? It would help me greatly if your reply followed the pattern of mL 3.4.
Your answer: mL 25
